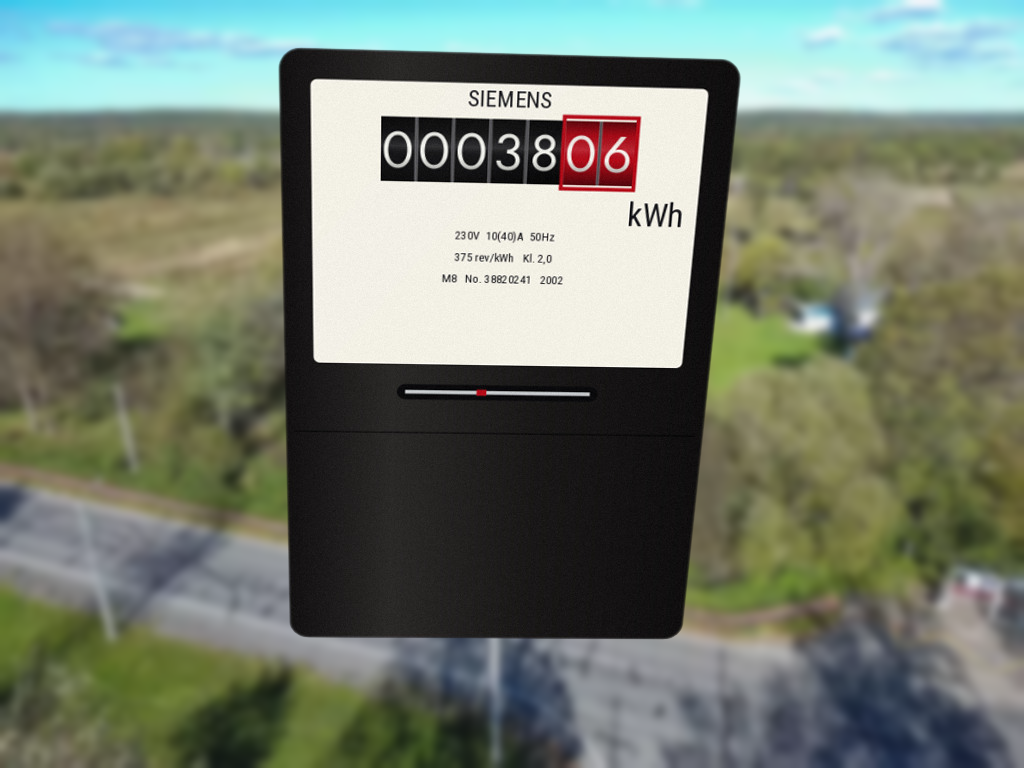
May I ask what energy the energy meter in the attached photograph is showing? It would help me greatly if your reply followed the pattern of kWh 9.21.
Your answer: kWh 38.06
